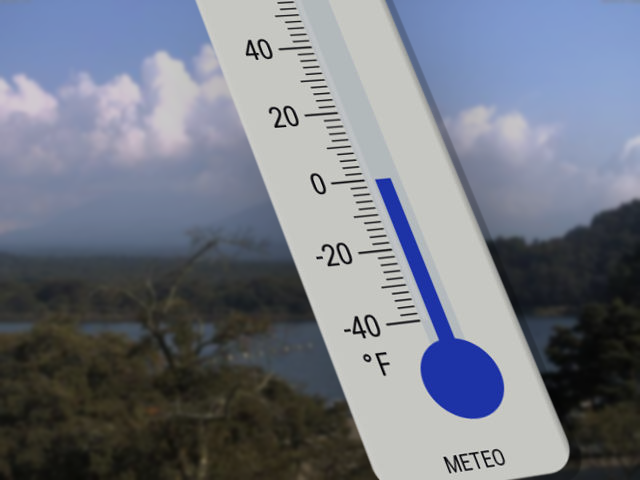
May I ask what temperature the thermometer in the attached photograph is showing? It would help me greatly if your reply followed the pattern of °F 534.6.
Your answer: °F 0
